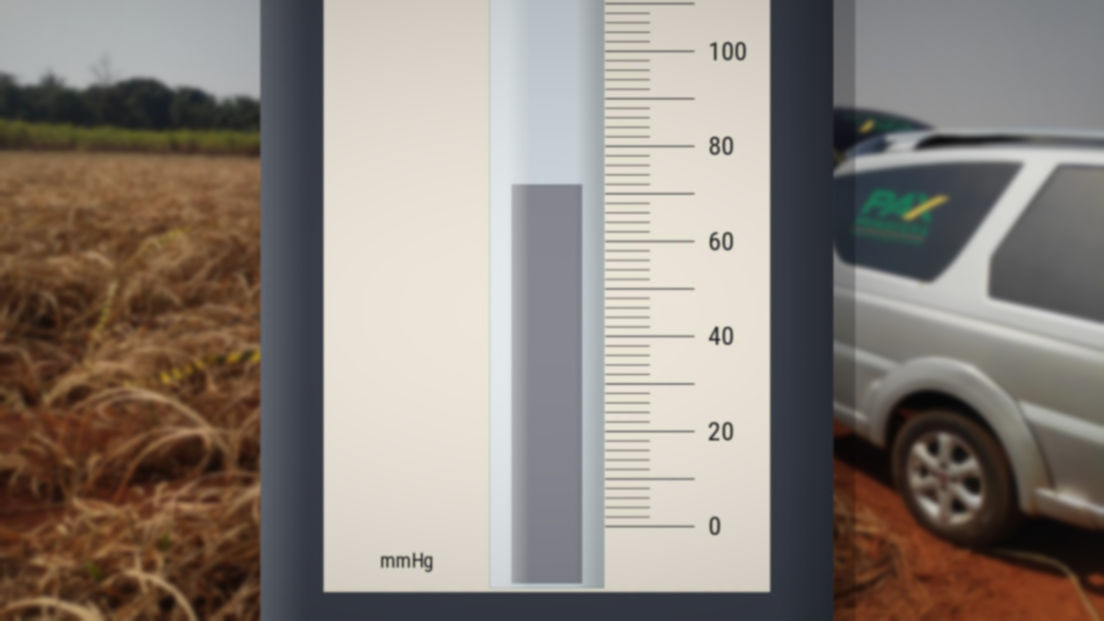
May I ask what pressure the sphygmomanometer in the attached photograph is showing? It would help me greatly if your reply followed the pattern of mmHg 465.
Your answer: mmHg 72
